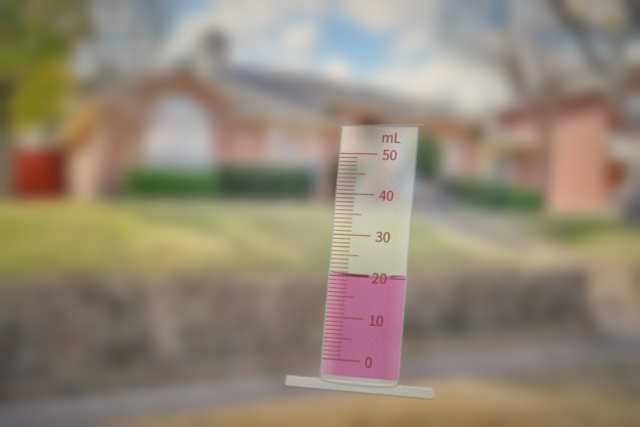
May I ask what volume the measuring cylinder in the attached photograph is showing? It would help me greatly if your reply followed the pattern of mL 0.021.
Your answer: mL 20
